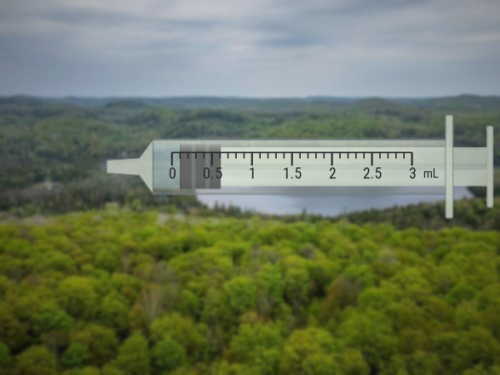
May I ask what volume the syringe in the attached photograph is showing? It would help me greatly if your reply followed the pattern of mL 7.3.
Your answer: mL 0.1
